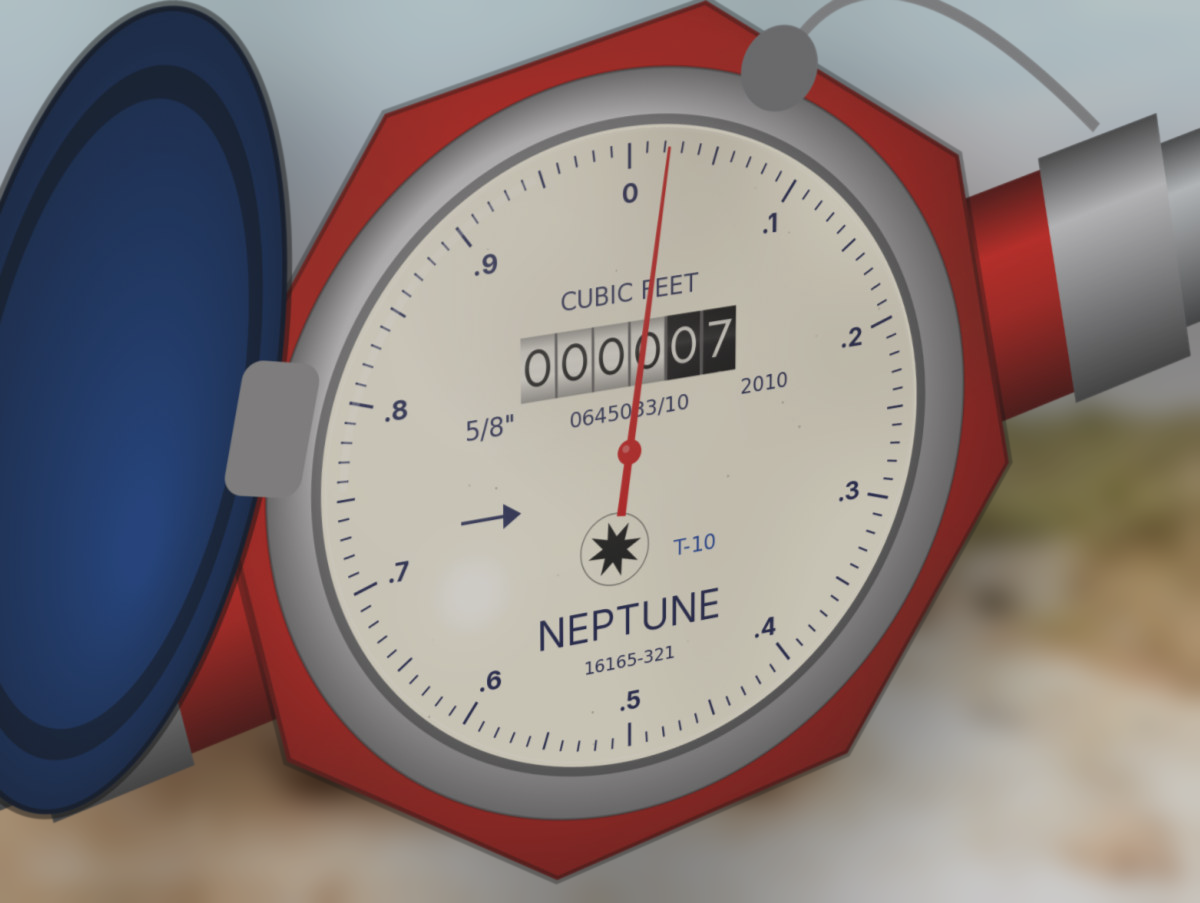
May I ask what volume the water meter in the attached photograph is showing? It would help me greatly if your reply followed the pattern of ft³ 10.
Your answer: ft³ 7.02
